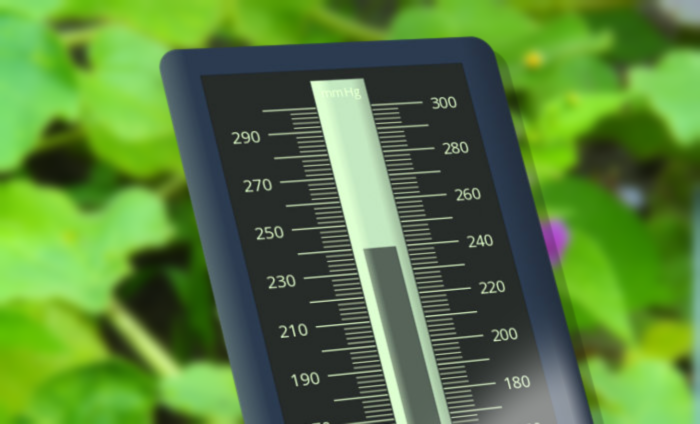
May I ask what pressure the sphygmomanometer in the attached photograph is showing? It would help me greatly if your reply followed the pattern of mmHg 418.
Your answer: mmHg 240
